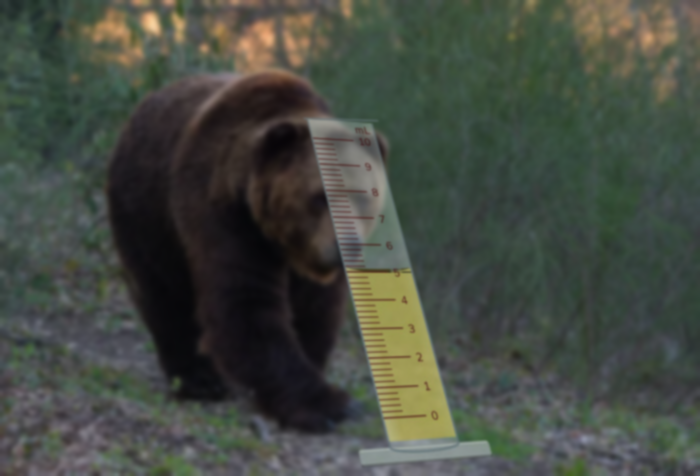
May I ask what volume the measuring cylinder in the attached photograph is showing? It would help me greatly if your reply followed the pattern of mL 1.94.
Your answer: mL 5
